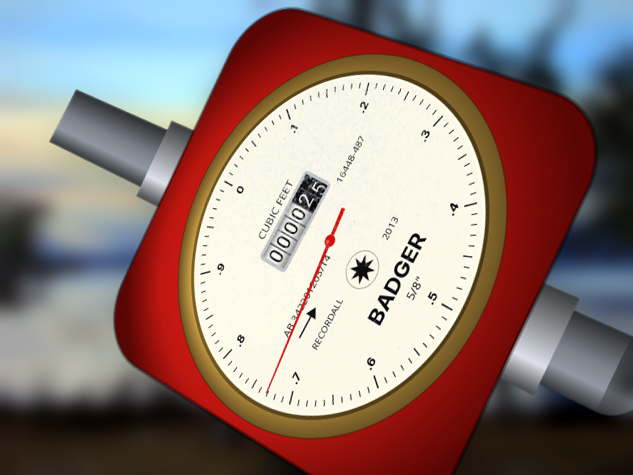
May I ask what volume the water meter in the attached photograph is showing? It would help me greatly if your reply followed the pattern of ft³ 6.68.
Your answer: ft³ 24.73
